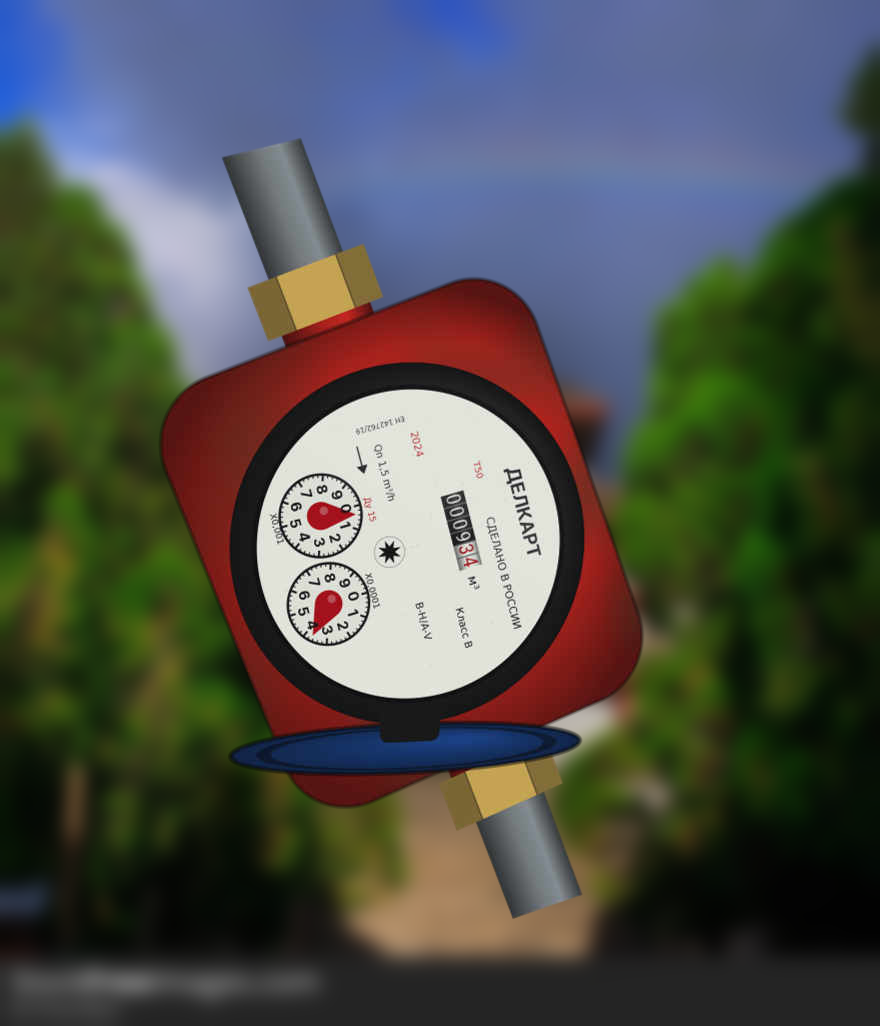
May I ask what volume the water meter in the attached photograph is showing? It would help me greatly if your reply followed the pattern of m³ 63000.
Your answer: m³ 9.3403
